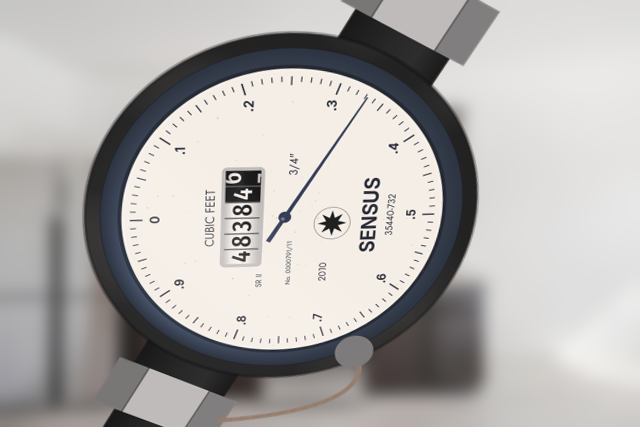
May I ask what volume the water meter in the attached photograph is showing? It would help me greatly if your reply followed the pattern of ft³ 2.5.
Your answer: ft³ 483846.33
